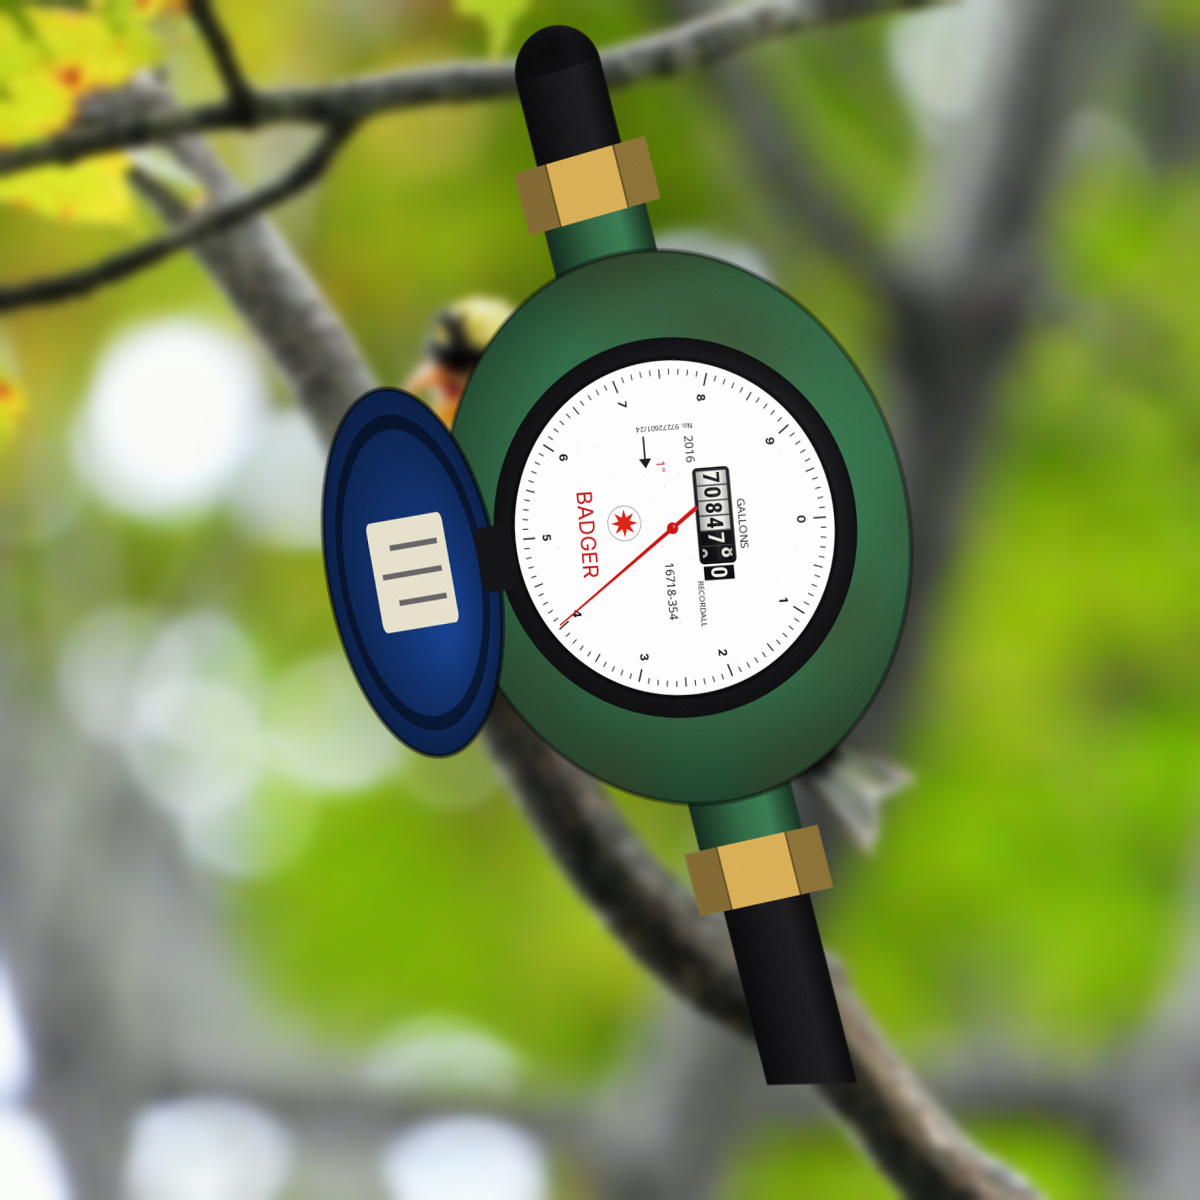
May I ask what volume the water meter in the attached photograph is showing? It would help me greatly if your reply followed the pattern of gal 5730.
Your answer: gal 7084784.0
